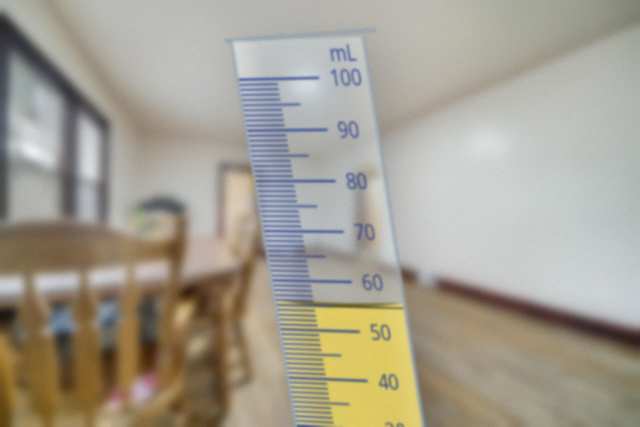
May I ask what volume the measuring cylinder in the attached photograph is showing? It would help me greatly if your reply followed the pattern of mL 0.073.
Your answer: mL 55
